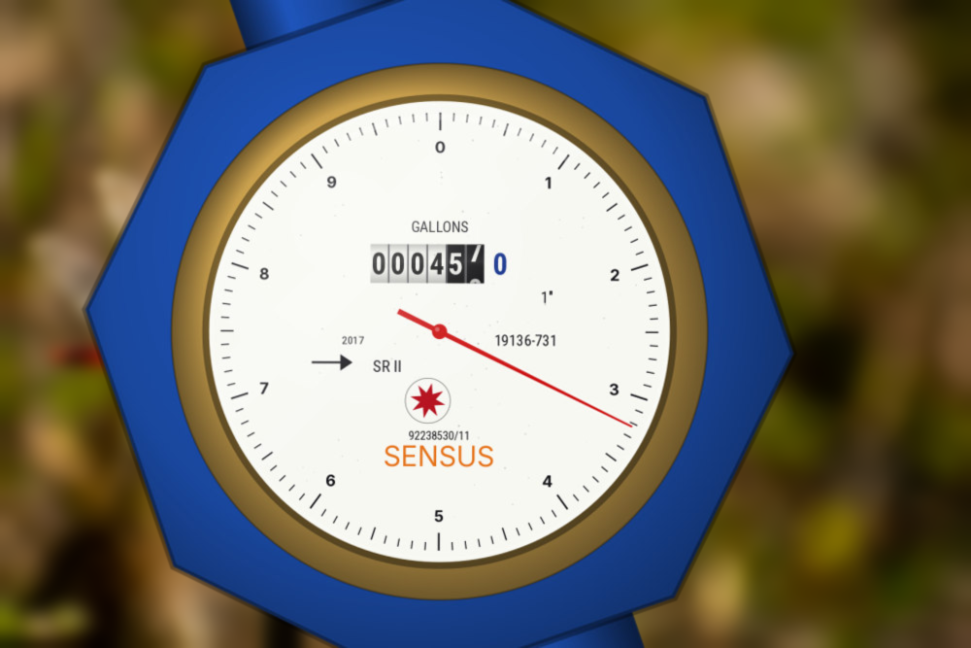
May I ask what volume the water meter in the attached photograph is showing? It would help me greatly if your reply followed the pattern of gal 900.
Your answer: gal 4573.2
